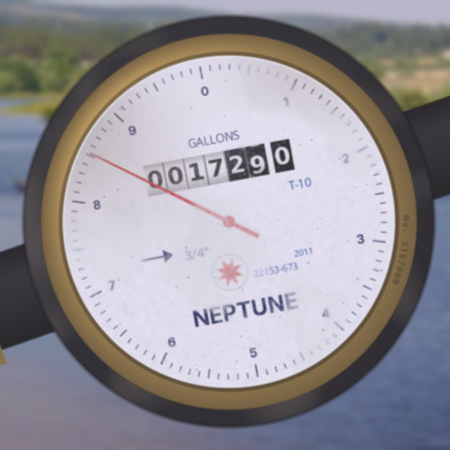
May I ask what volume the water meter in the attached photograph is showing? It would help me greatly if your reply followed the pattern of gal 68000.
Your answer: gal 17288.5
